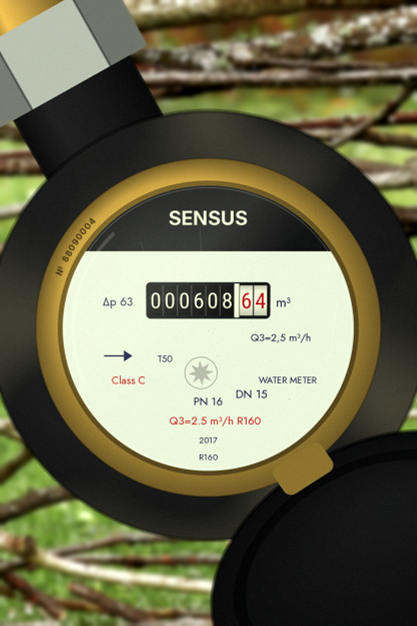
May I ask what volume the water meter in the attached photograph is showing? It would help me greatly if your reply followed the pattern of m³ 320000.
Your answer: m³ 608.64
